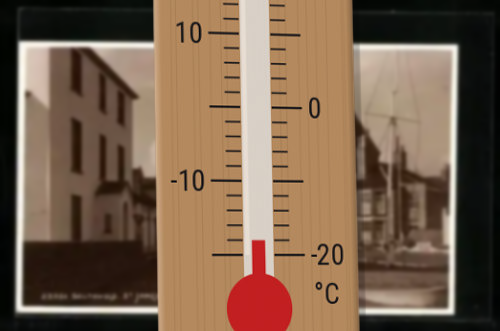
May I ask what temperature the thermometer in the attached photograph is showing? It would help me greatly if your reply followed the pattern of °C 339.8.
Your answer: °C -18
